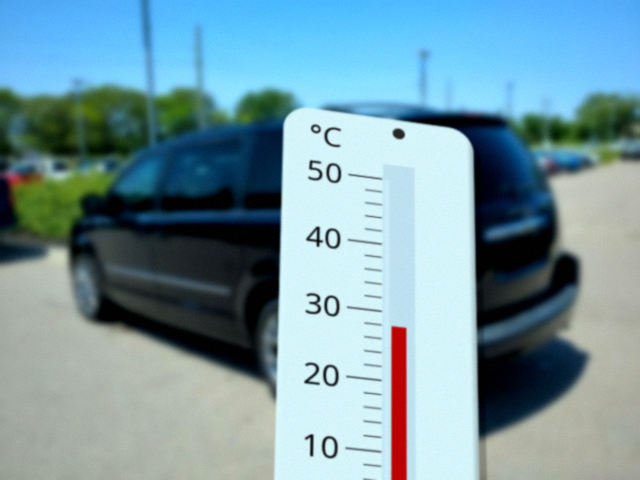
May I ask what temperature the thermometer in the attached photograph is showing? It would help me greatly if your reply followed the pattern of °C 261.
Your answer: °C 28
